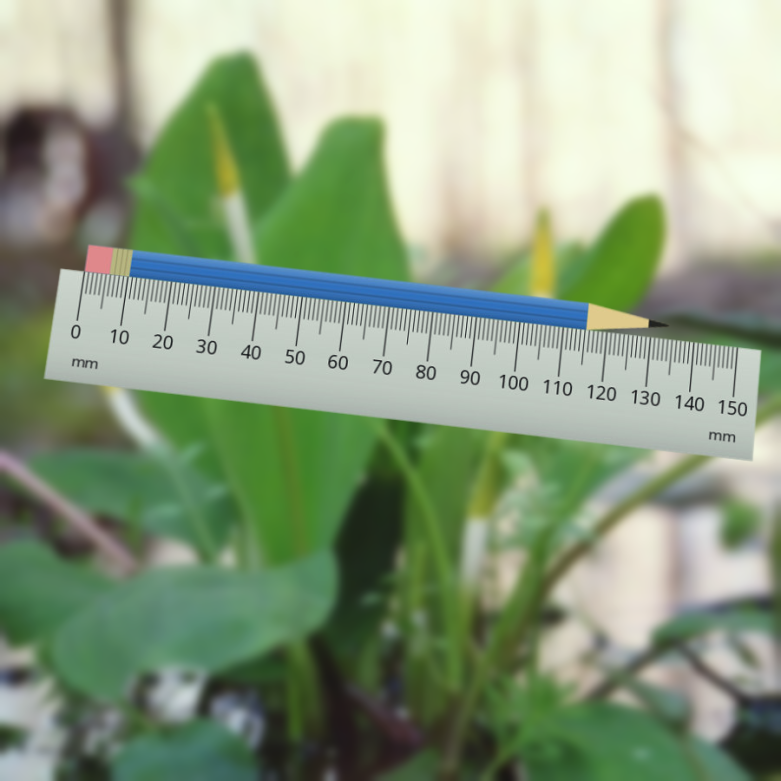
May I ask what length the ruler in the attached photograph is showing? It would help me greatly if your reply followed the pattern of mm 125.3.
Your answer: mm 134
